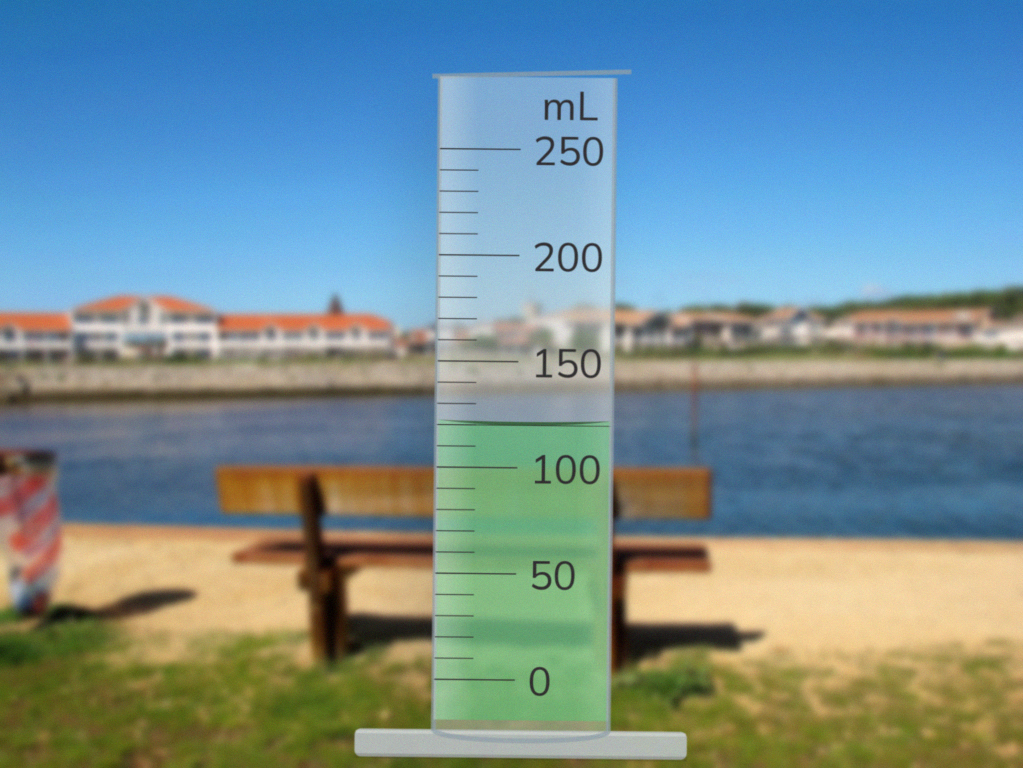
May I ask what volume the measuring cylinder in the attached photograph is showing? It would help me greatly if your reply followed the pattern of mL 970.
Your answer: mL 120
